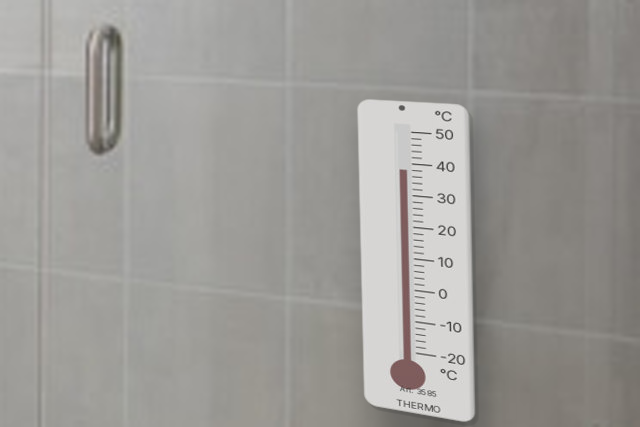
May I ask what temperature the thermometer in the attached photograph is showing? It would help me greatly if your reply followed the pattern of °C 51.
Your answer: °C 38
